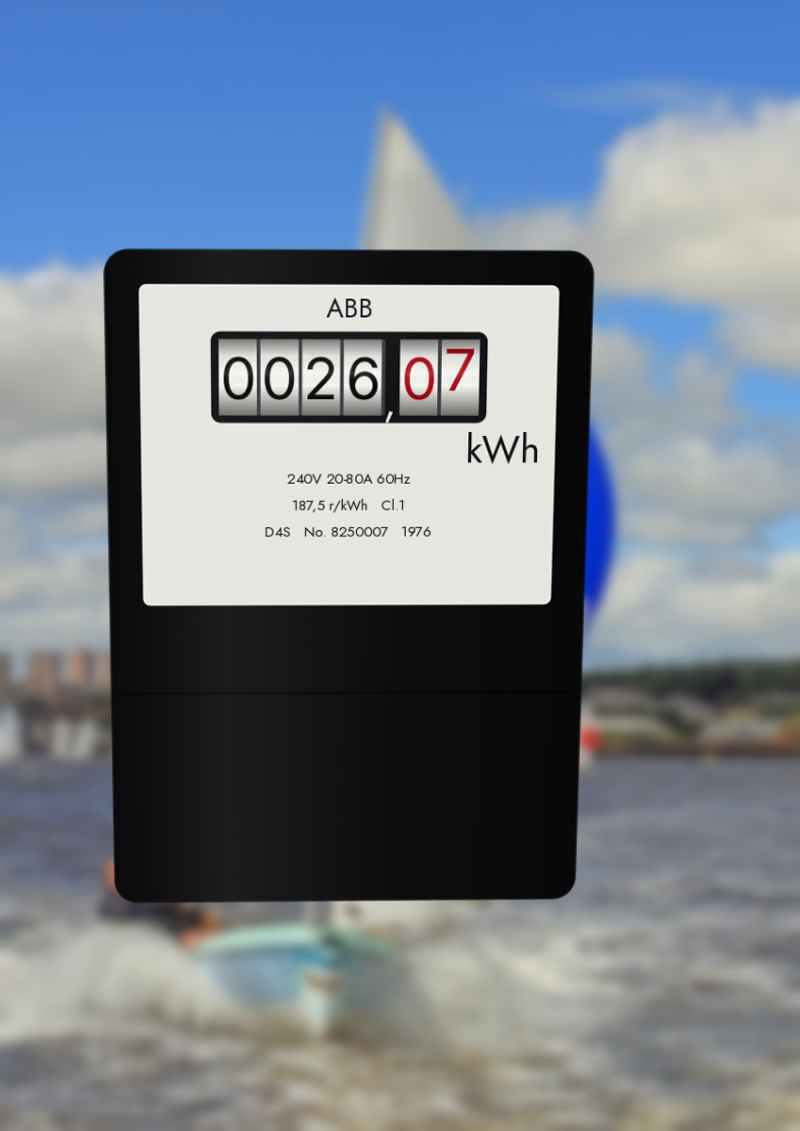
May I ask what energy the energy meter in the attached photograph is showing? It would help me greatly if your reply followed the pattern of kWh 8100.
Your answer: kWh 26.07
